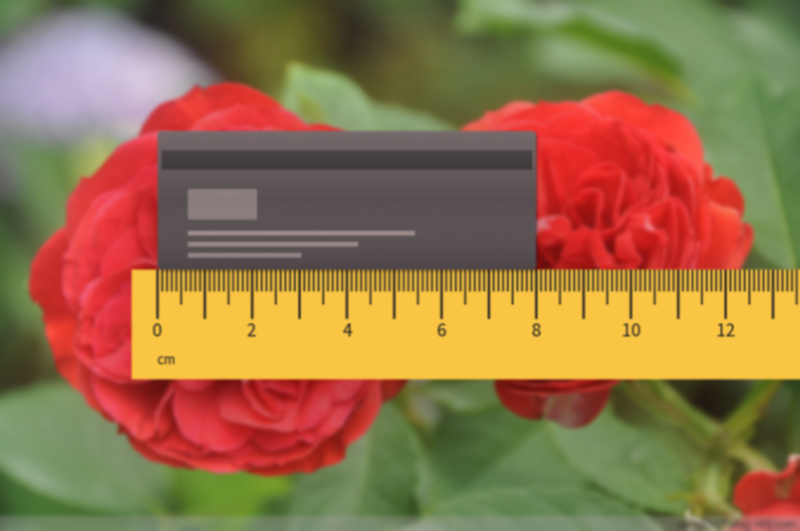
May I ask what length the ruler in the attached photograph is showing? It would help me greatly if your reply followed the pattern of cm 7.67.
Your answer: cm 8
